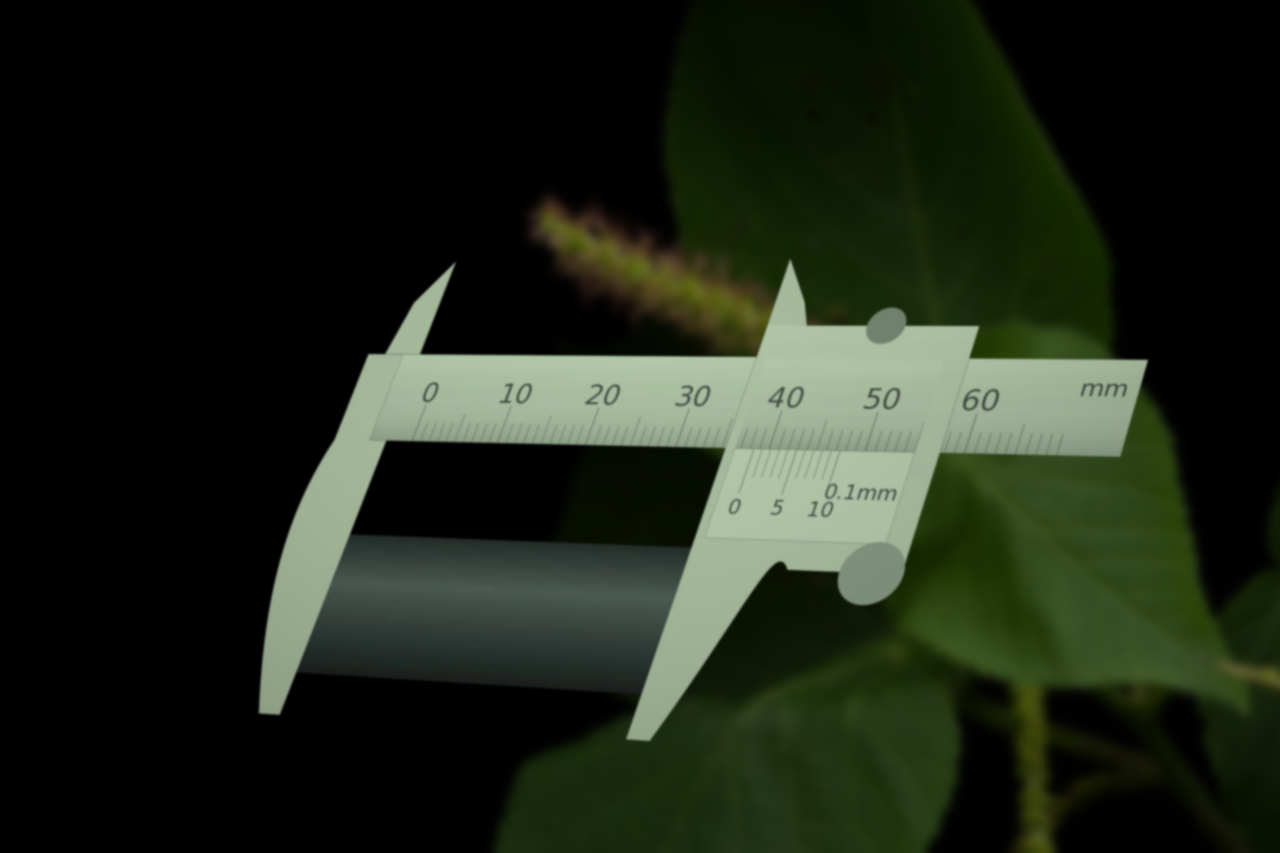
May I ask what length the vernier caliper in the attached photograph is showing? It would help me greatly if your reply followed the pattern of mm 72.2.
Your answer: mm 38.4
